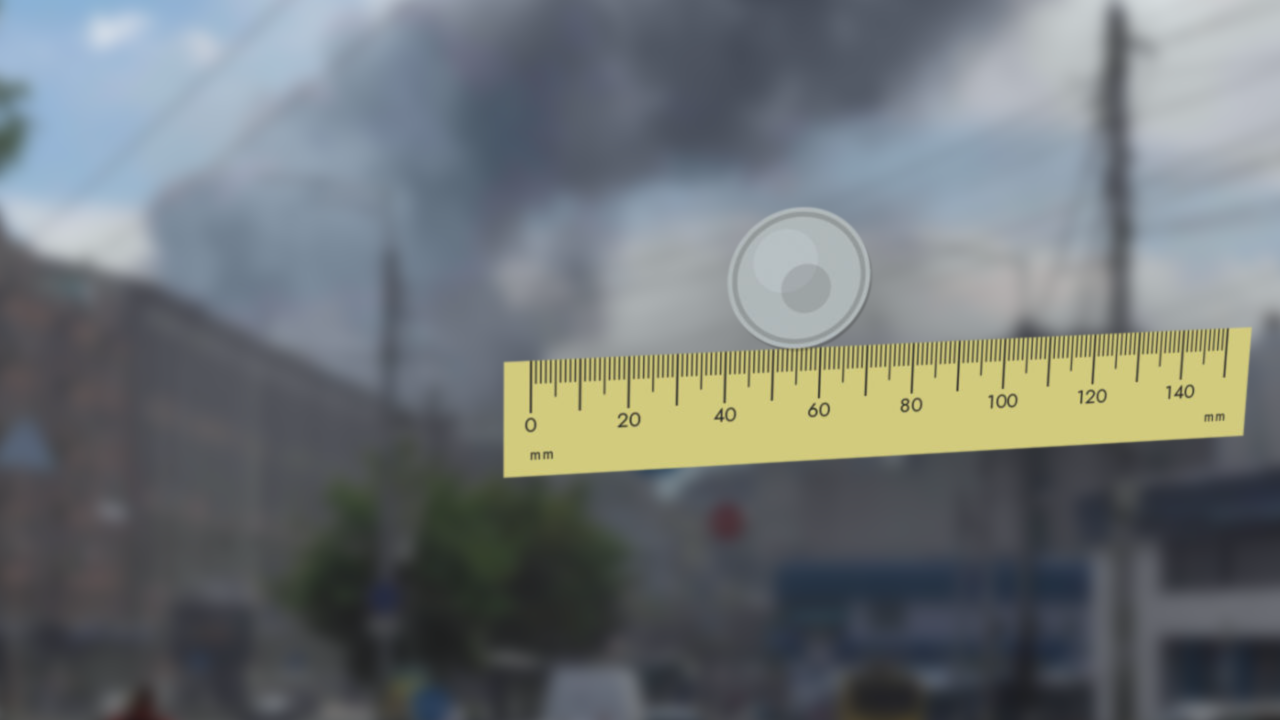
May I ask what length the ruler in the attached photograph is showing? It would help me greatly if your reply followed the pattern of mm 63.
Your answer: mm 30
